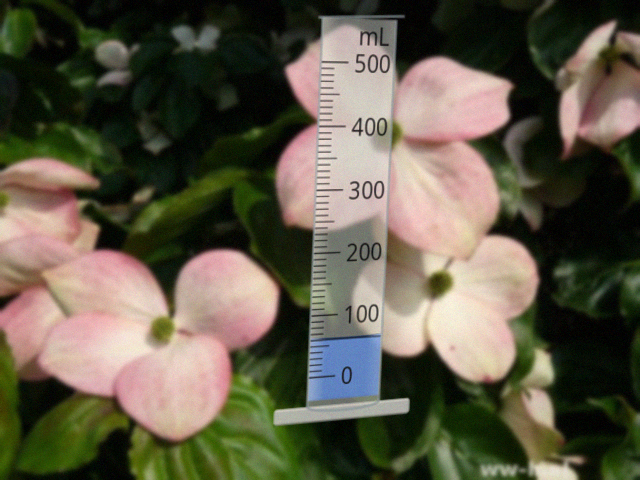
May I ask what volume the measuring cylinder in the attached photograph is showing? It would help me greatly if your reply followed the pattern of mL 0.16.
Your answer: mL 60
